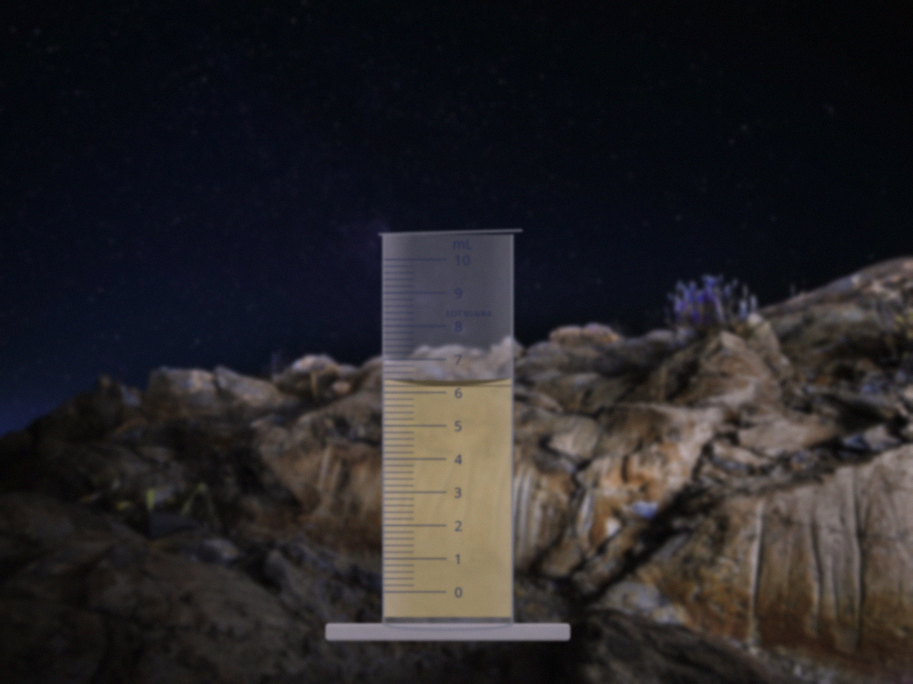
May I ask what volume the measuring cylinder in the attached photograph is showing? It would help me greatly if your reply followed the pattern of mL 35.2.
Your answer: mL 6.2
